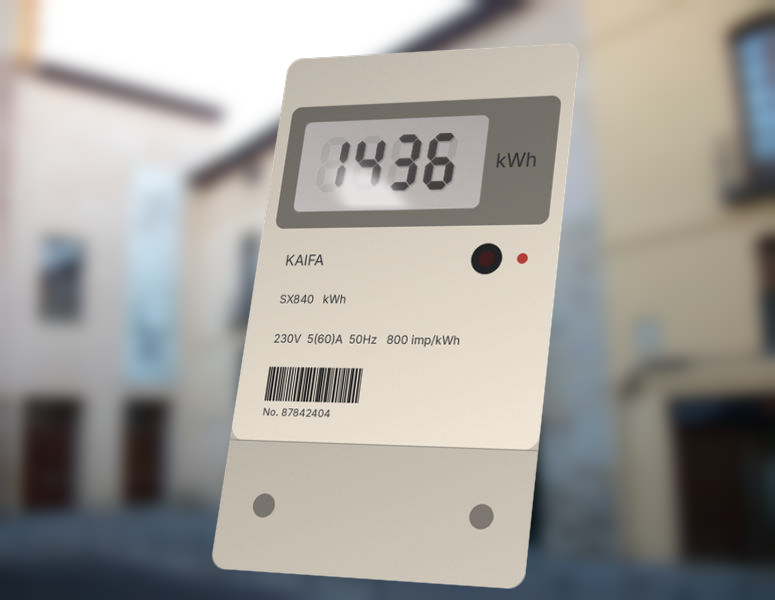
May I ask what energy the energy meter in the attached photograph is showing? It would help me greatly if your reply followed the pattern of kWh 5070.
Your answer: kWh 1436
